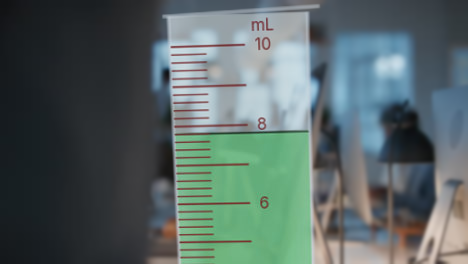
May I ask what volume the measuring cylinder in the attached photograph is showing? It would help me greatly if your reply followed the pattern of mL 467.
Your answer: mL 7.8
